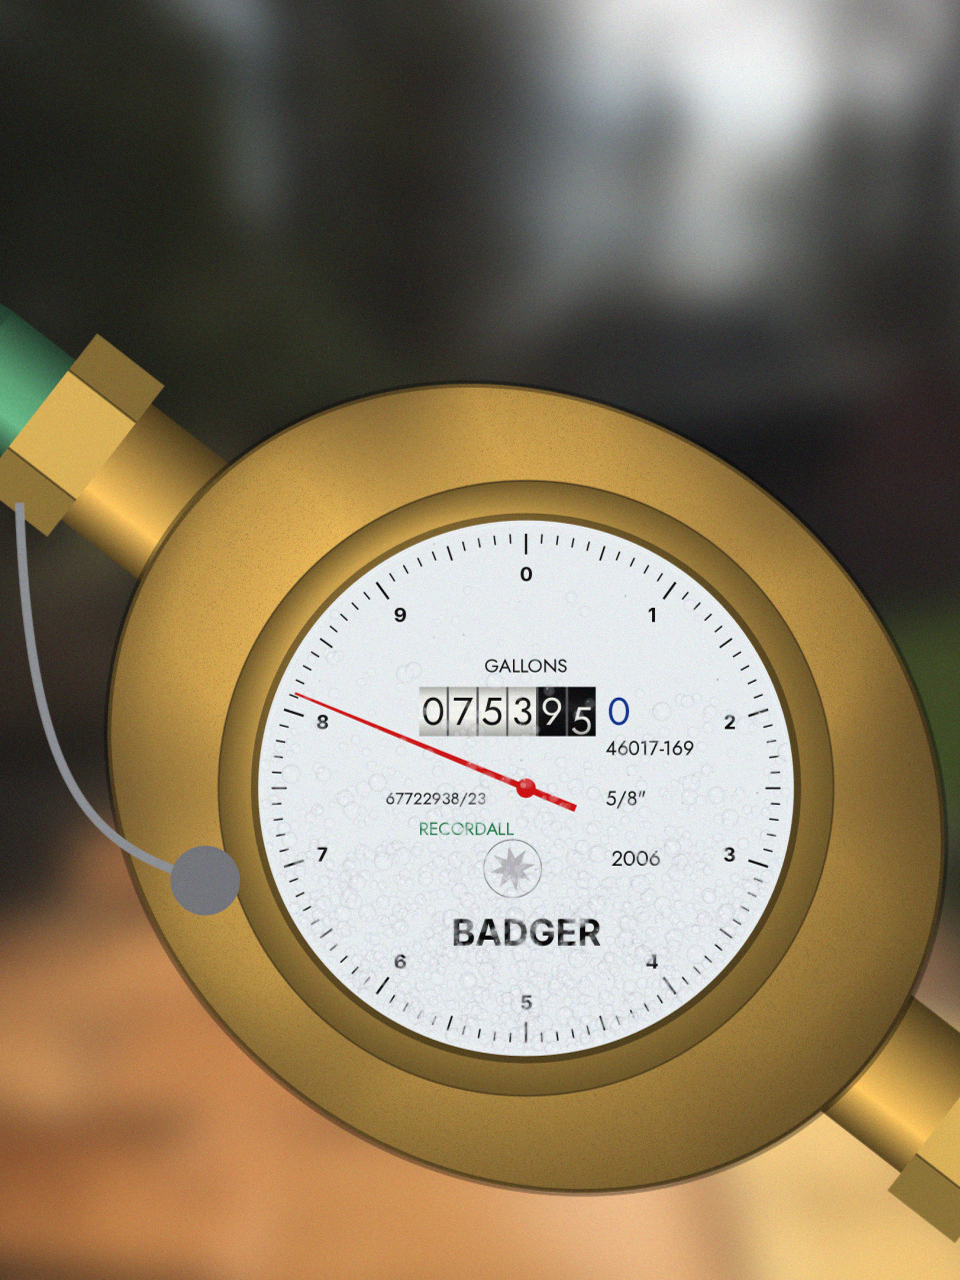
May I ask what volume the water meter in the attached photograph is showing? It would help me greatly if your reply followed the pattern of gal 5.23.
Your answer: gal 753948.1
